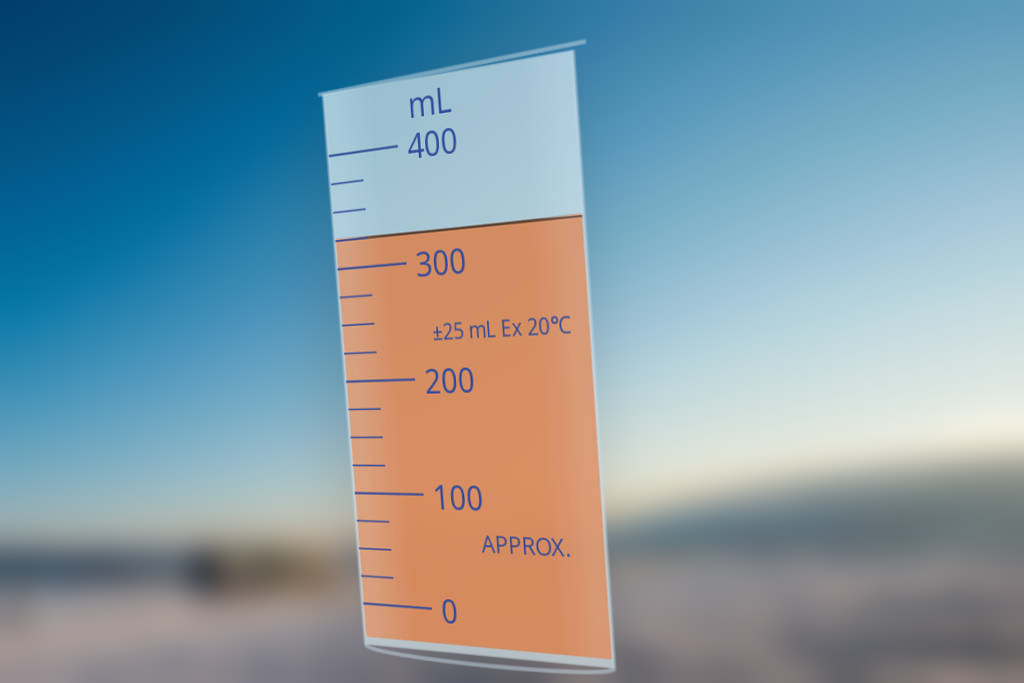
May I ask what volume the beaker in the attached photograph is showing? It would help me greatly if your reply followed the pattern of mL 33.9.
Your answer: mL 325
